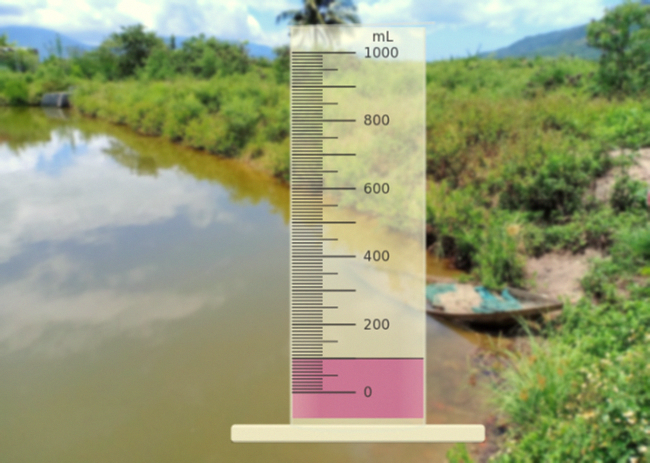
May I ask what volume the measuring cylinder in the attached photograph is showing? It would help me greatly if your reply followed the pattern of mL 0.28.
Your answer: mL 100
